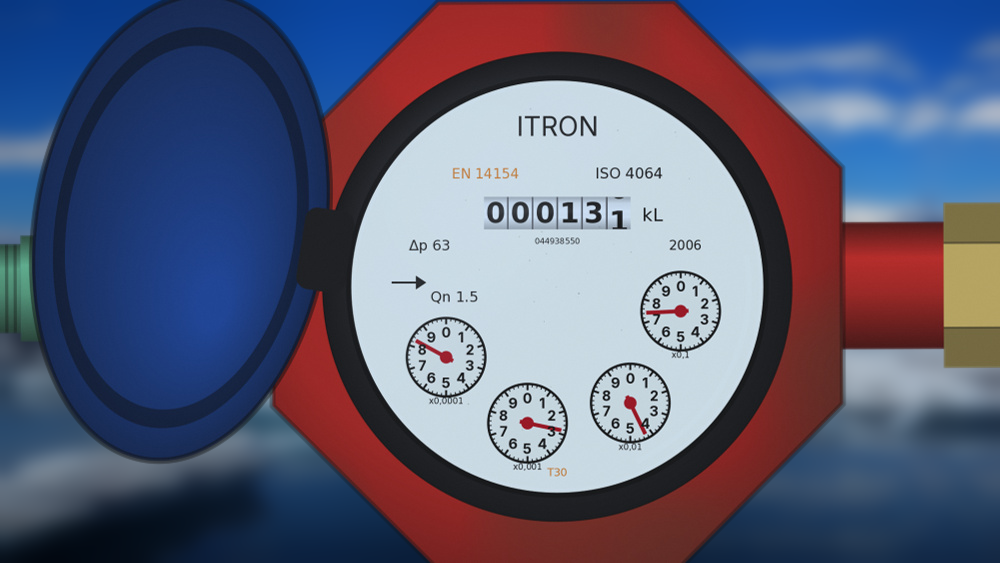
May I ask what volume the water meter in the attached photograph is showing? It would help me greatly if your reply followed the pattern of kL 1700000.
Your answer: kL 130.7428
